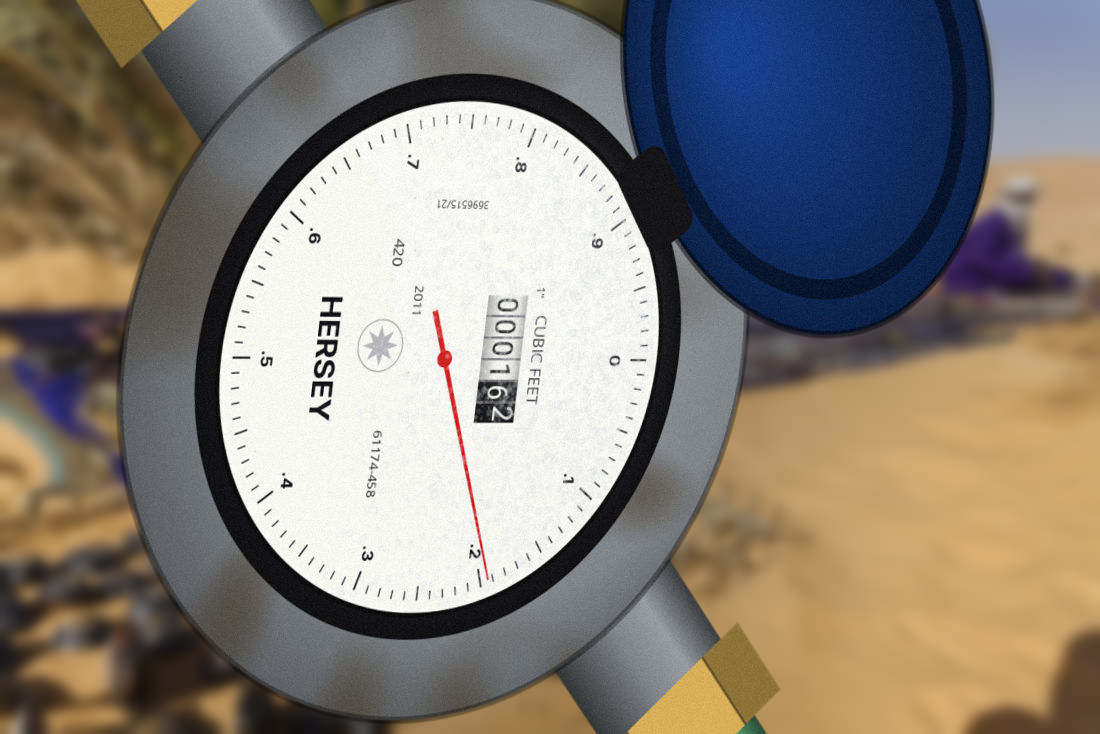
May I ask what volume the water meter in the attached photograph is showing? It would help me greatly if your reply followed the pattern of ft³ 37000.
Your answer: ft³ 162.19
